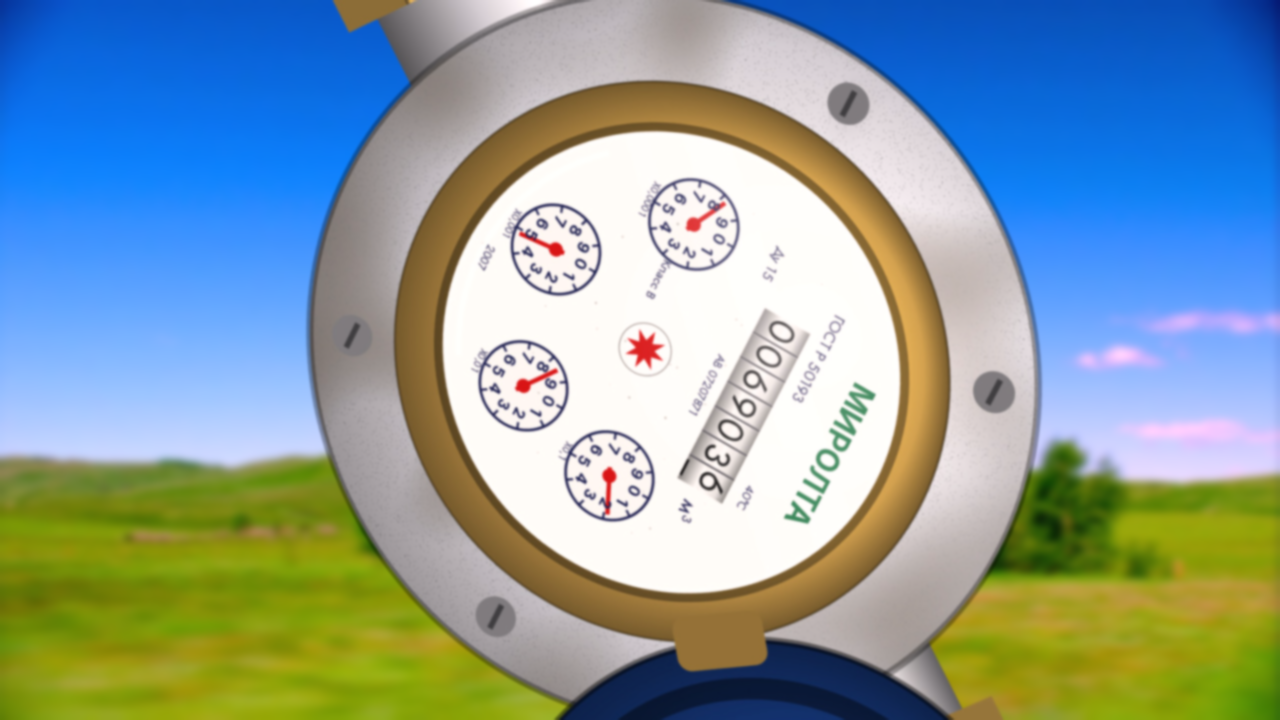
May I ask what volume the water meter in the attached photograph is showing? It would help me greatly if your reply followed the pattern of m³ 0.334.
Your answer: m³ 69036.1848
